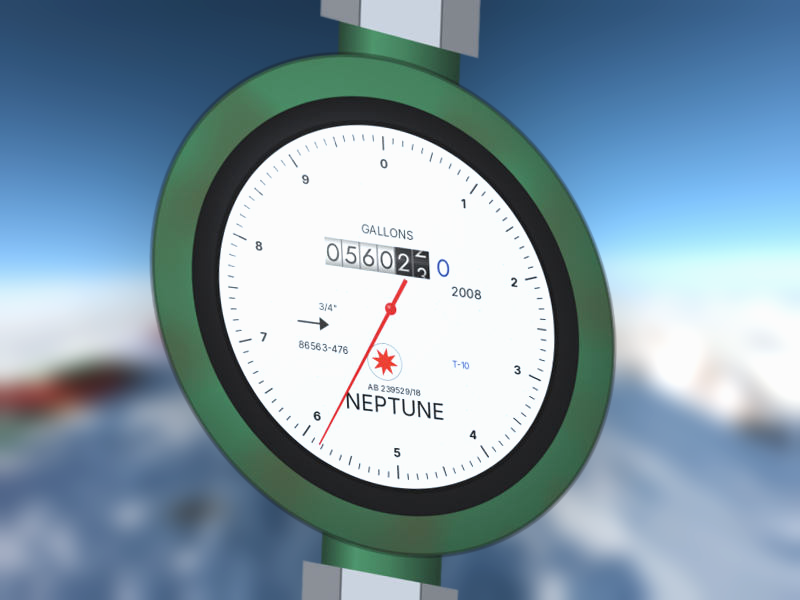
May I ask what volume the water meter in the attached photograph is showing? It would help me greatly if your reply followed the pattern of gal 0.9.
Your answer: gal 560225.8
